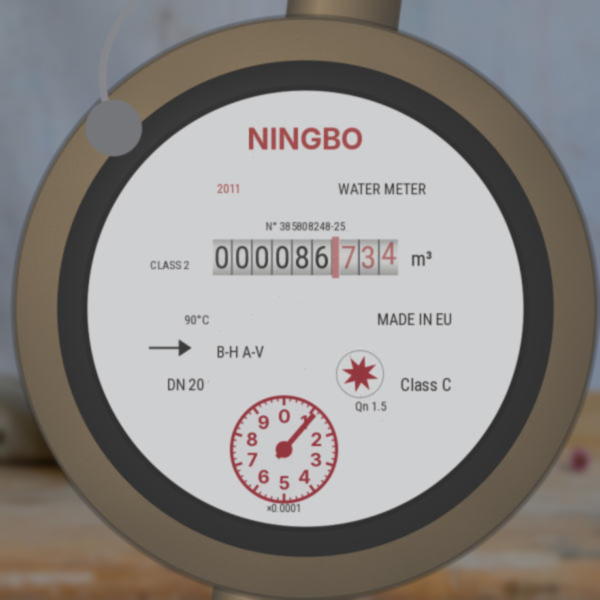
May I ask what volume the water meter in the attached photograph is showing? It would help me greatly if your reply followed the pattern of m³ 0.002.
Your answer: m³ 86.7341
